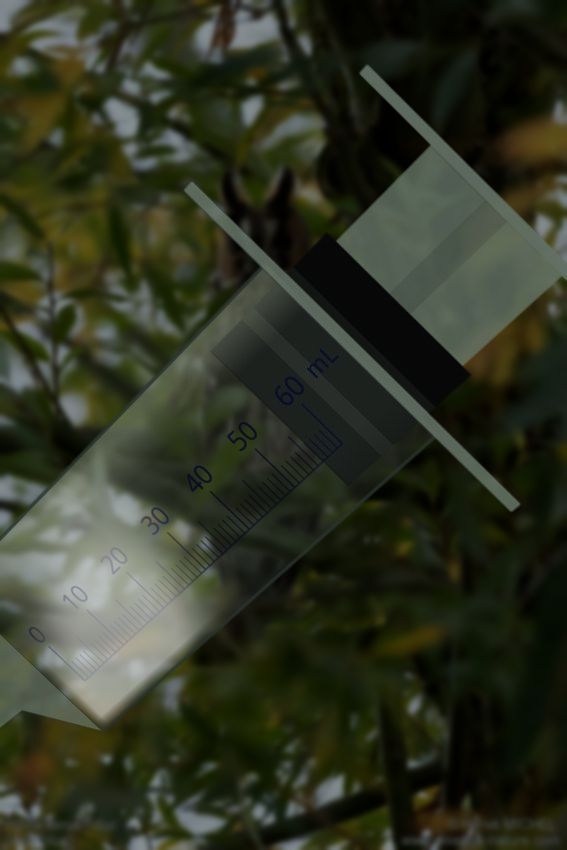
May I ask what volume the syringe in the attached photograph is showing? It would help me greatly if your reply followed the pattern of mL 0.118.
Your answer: mL 56
